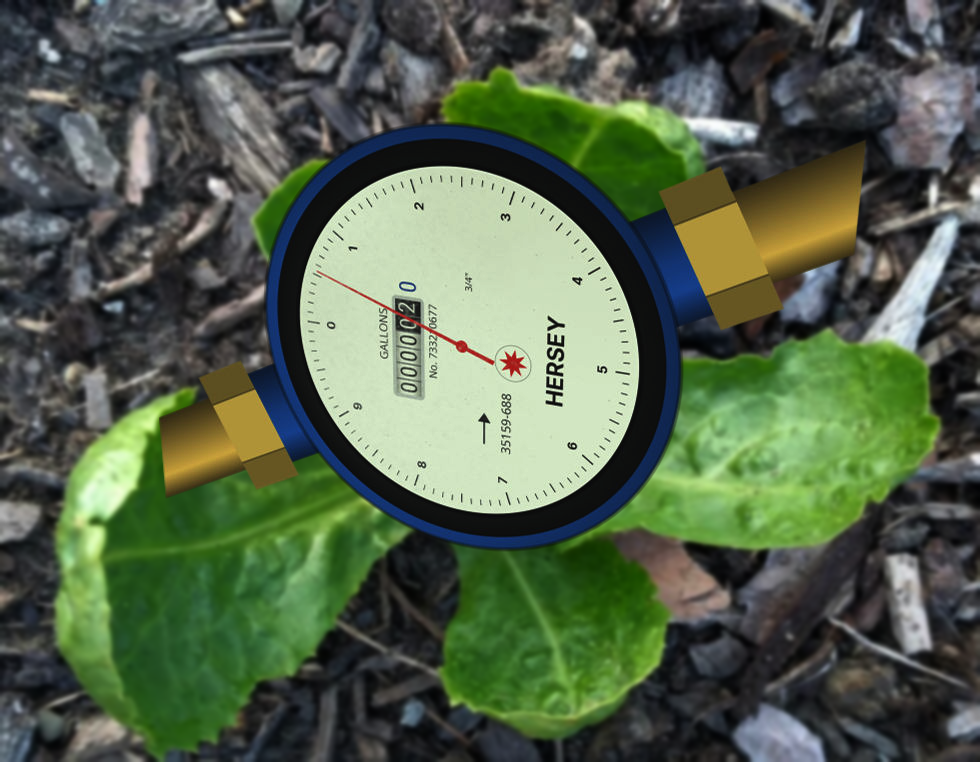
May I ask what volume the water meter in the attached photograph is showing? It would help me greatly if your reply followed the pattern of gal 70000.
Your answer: gal 20.5
